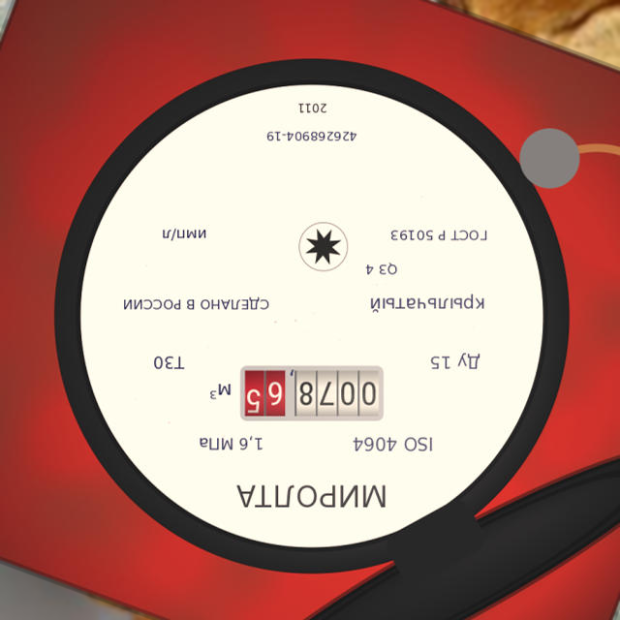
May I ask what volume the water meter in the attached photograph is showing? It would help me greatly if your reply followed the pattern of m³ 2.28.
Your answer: m³ 78.65
